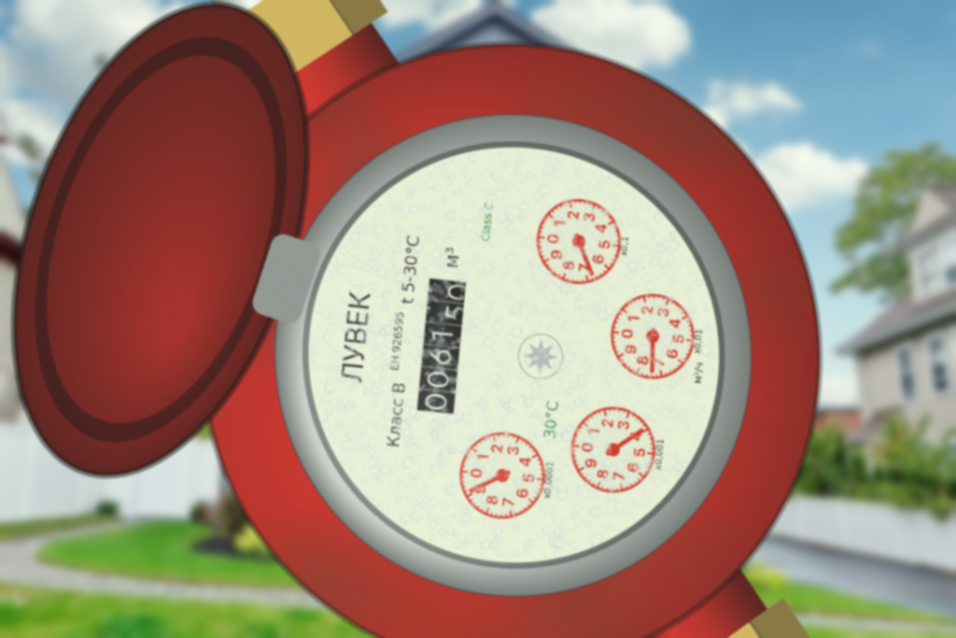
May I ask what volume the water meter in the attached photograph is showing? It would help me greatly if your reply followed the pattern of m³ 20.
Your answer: m³ 6149.6739
